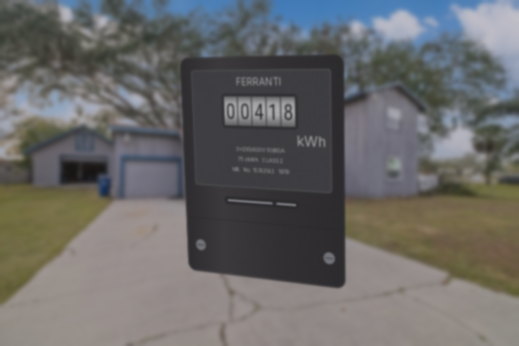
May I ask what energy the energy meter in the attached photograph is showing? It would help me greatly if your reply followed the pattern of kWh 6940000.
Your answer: kWh 418
